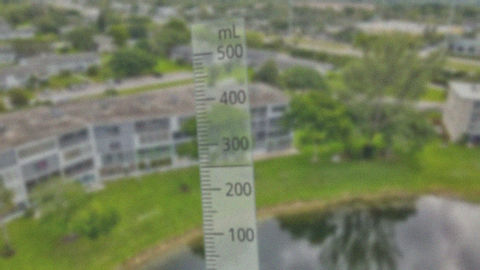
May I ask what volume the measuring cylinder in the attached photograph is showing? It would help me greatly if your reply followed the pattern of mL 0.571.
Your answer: mL 250
